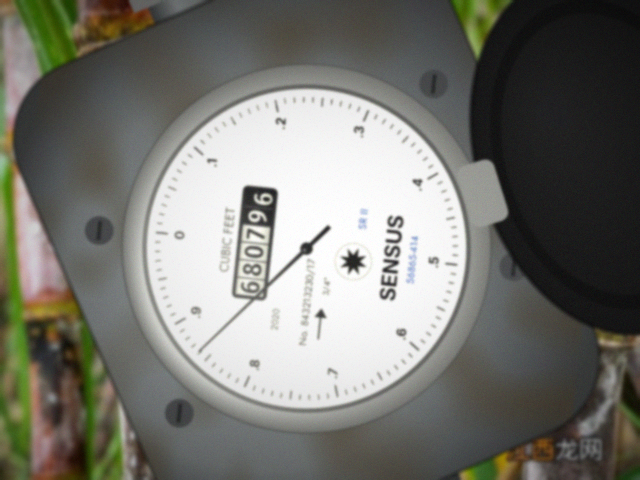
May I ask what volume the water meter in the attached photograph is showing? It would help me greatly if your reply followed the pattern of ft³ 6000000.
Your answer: ft³ 680795.86
